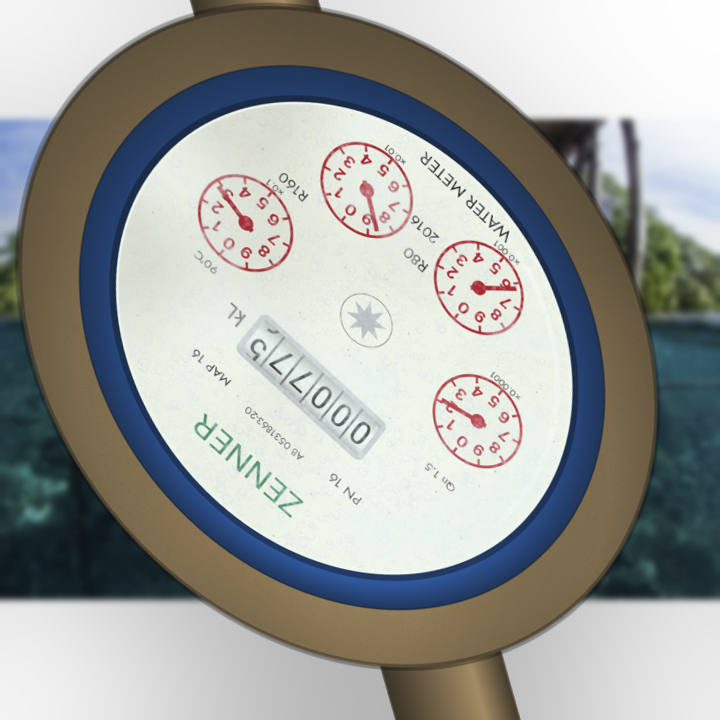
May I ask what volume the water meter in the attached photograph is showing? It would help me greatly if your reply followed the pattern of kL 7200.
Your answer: kL 775.2862
